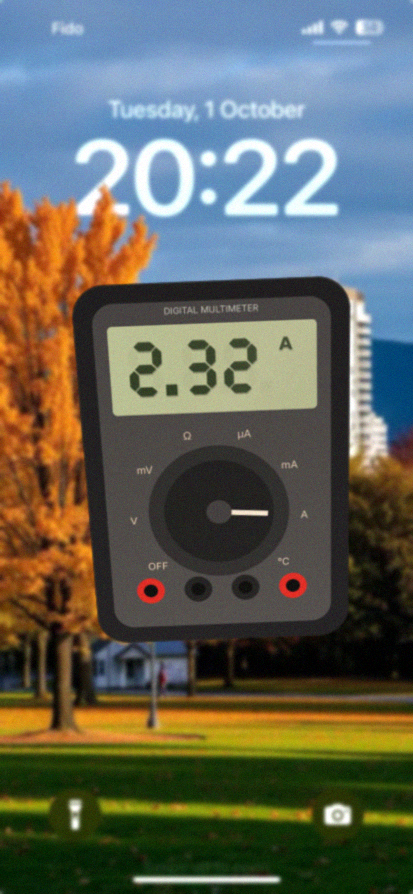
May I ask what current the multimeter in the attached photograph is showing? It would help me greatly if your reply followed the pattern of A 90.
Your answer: A 2.32
